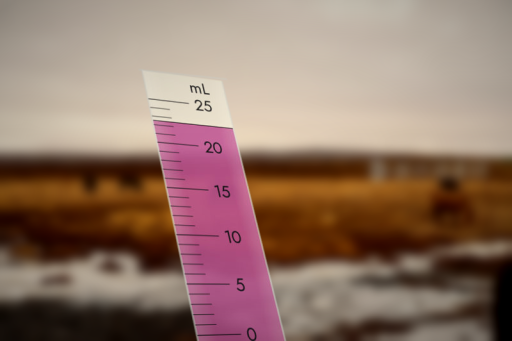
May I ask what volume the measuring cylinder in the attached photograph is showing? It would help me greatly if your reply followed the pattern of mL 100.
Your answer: mL 22.5
